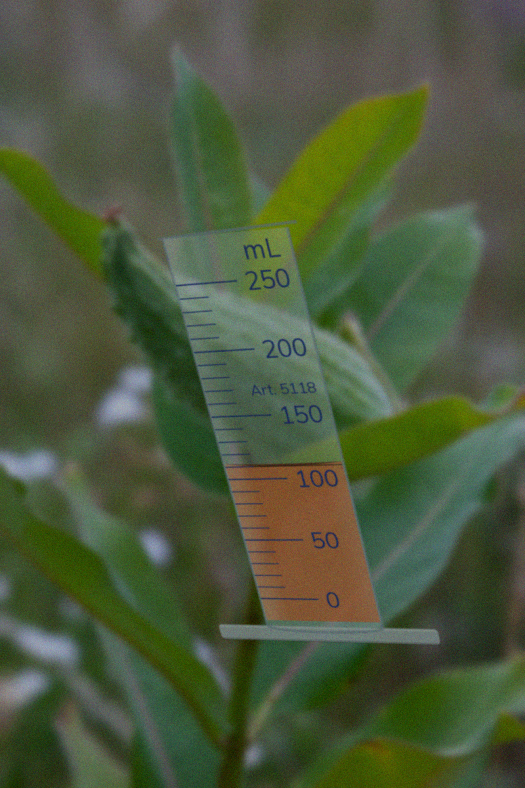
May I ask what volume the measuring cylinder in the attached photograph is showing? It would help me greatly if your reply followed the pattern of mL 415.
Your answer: mL 110
